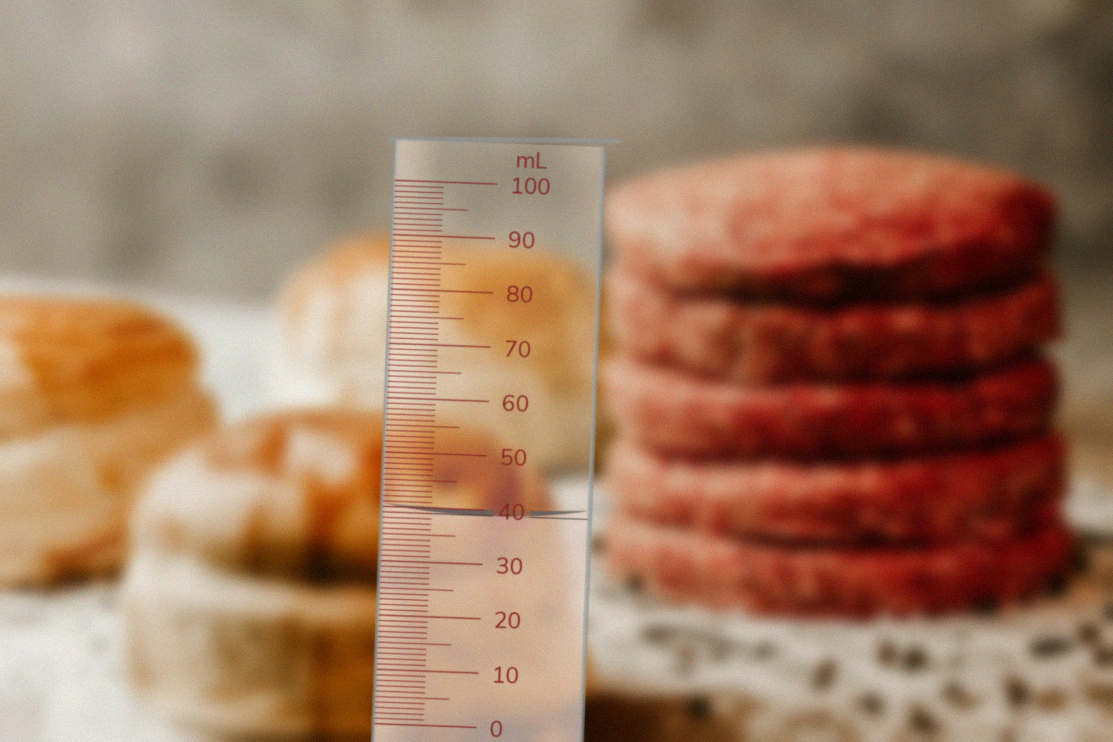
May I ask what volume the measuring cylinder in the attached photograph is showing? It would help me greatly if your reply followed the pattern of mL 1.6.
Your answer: mL 39
